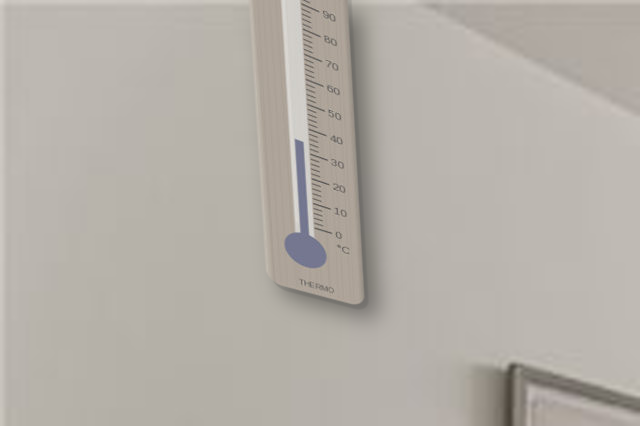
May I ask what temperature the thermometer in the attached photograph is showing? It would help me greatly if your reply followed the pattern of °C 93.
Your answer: °C 34
